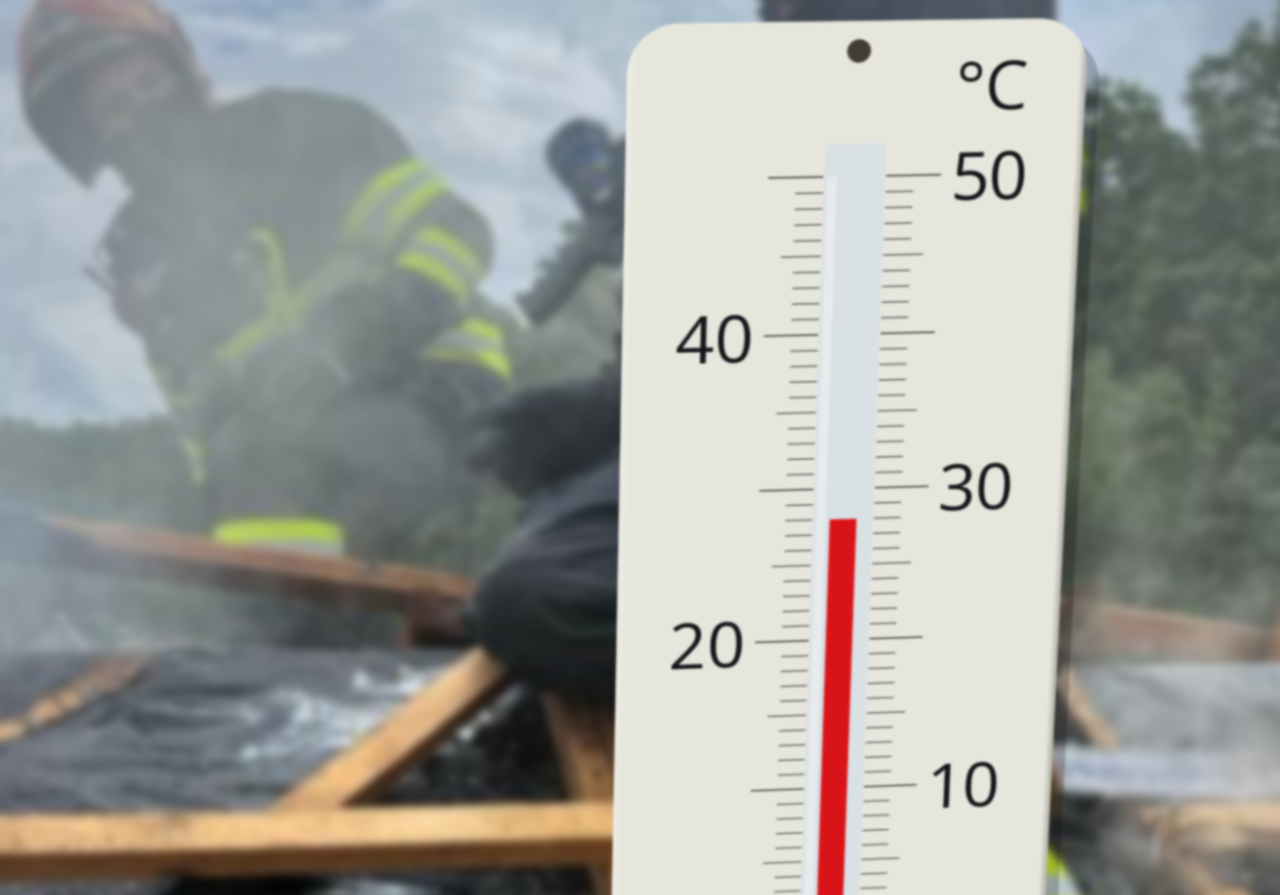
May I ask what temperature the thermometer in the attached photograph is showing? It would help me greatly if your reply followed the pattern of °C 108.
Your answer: °C 28
